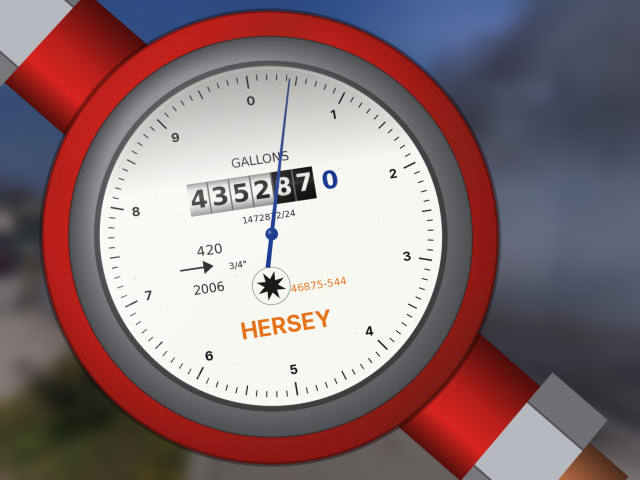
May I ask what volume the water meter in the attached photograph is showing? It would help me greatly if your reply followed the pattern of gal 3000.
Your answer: gal 4352870.4
